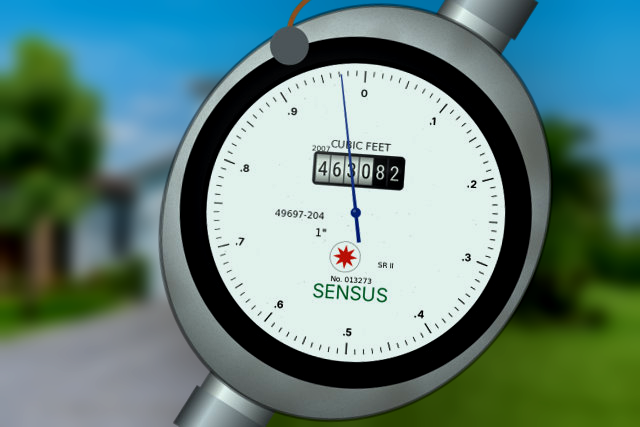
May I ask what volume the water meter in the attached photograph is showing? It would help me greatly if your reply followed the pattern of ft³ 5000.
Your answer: ft³ 463081.97
